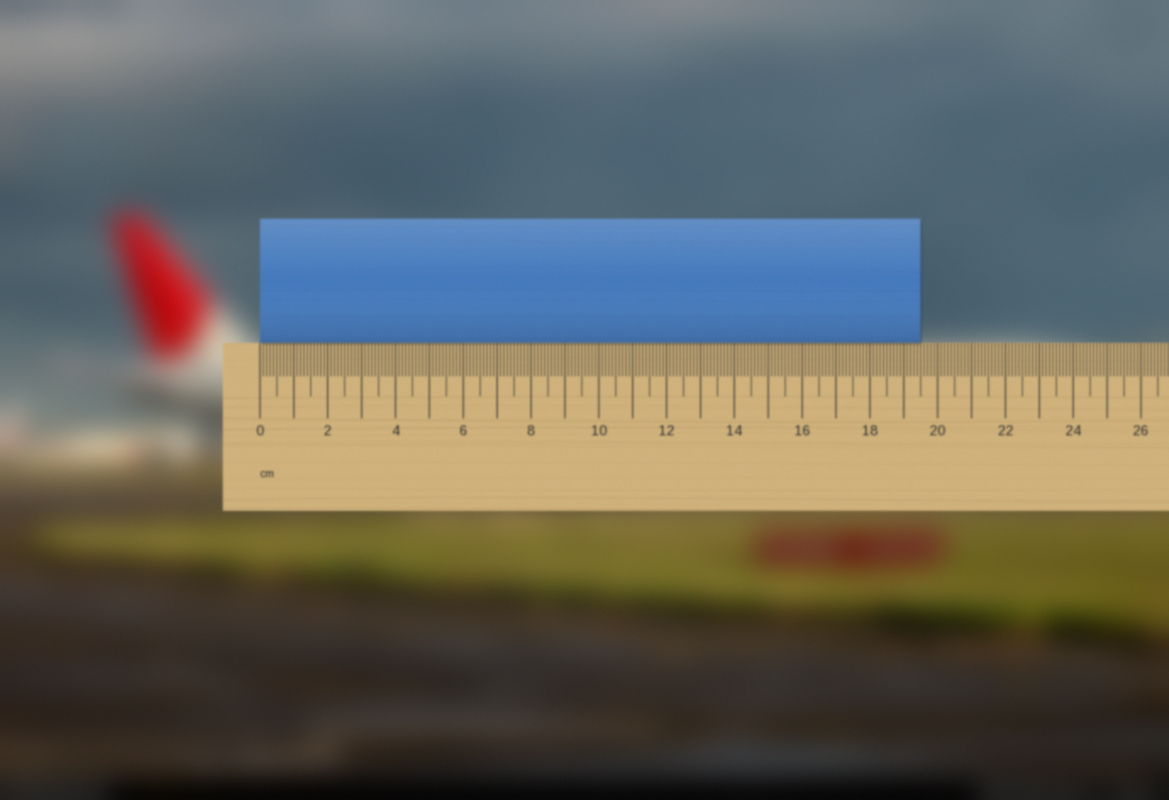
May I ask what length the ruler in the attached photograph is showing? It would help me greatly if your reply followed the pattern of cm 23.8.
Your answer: cm 19.5
